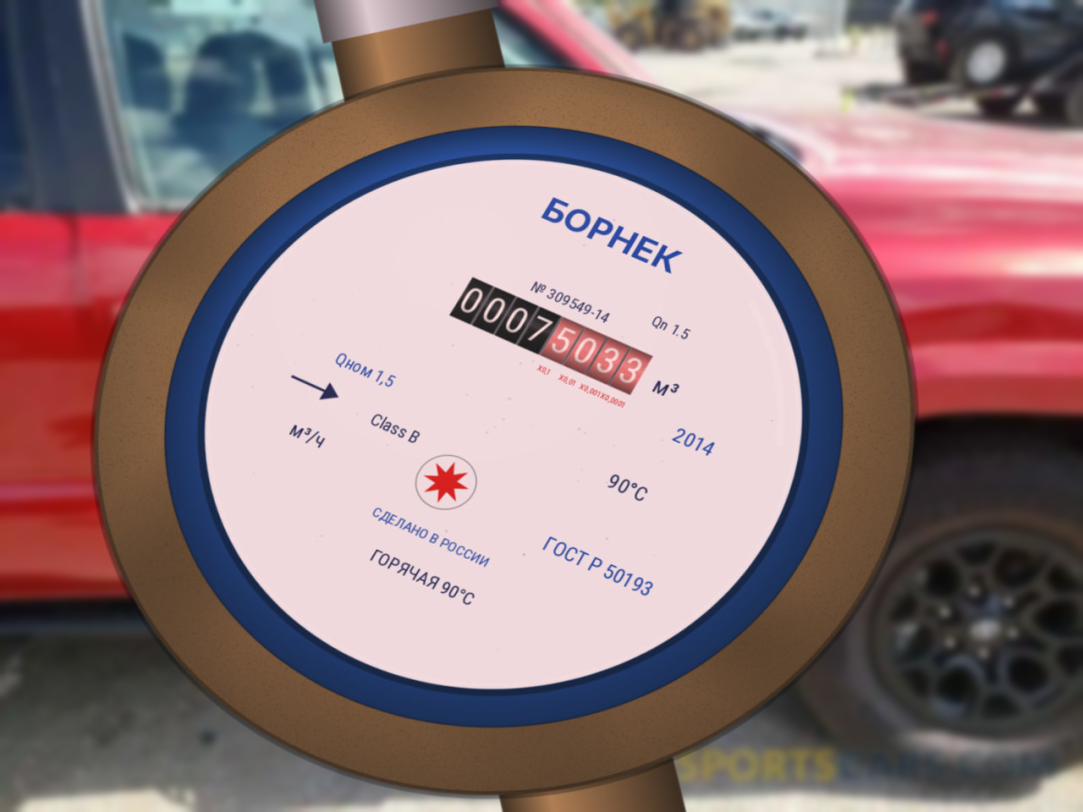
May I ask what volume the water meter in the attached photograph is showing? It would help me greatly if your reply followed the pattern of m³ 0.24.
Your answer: m³ 7.5033
